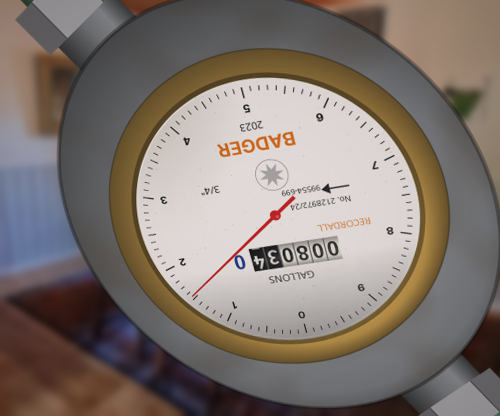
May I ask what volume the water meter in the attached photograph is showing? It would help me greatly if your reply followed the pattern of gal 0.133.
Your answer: gal 80341.5
